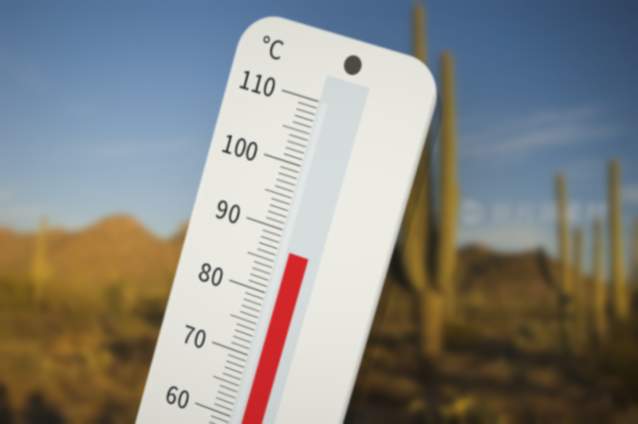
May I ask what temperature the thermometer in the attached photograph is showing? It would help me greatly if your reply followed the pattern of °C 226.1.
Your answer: °C 87
